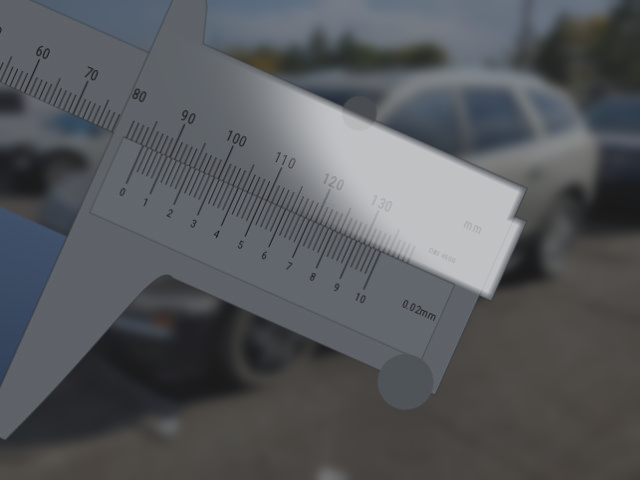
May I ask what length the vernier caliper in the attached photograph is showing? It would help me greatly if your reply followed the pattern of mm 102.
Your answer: mm 84.5
